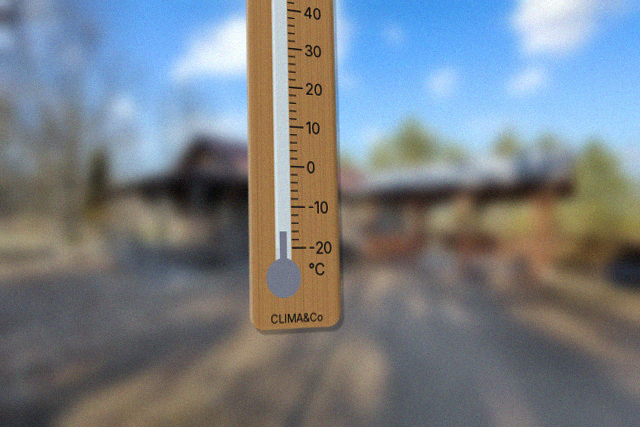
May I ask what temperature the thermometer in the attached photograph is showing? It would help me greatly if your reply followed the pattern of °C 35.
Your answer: °C -16
